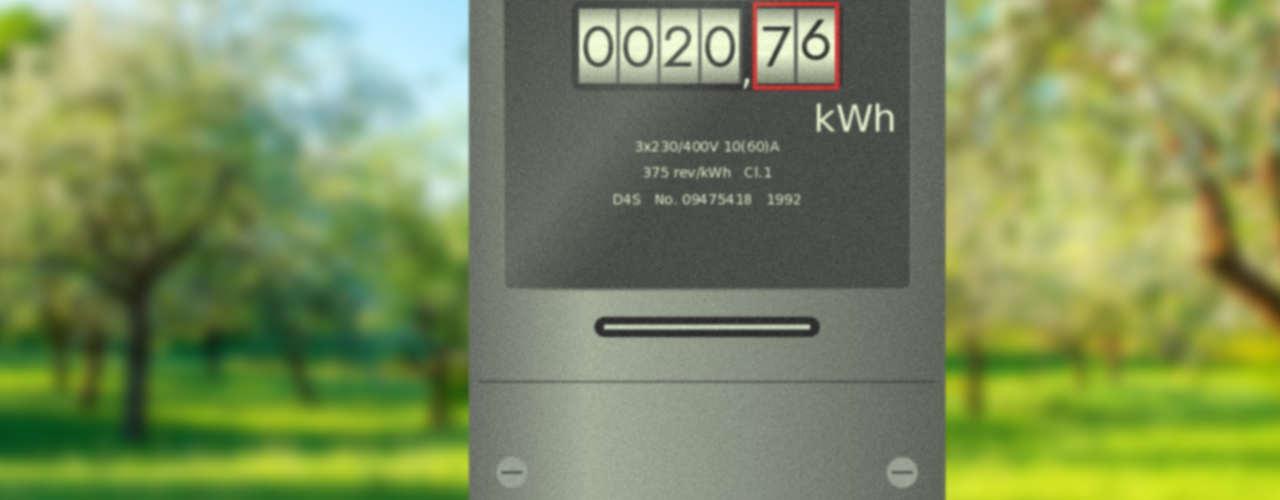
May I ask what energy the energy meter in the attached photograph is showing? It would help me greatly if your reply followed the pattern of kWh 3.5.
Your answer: kWh 20.76
